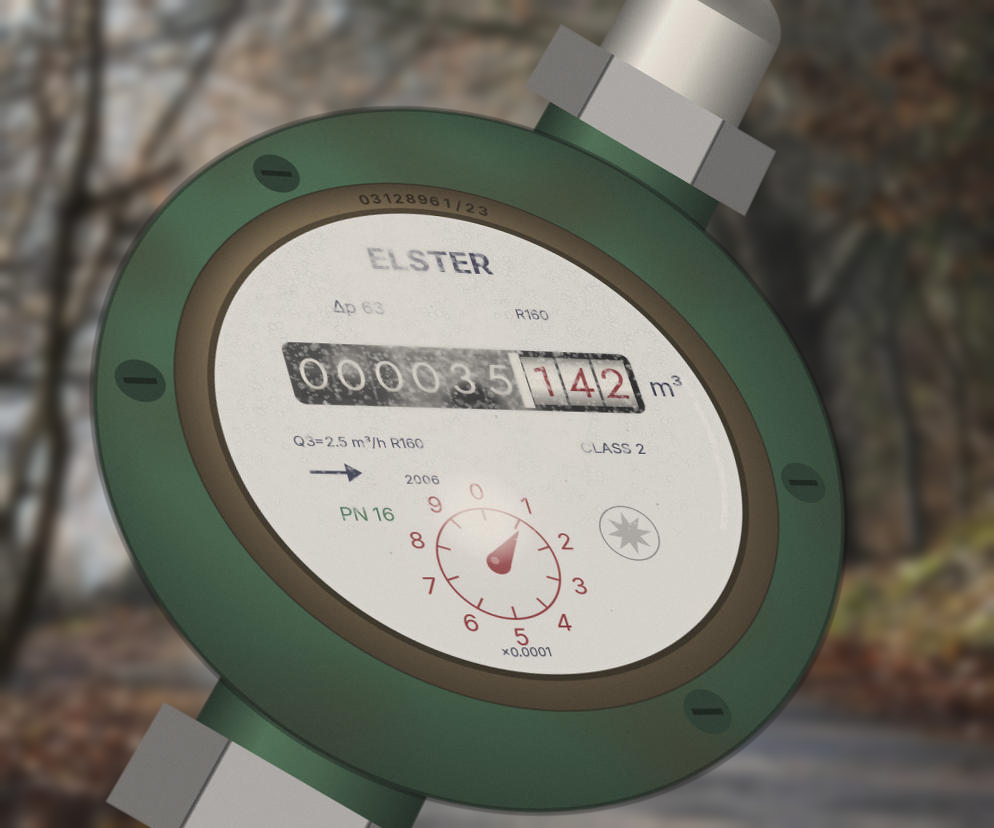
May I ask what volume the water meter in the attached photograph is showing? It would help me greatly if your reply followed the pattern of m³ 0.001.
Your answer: m³ 35.1421
